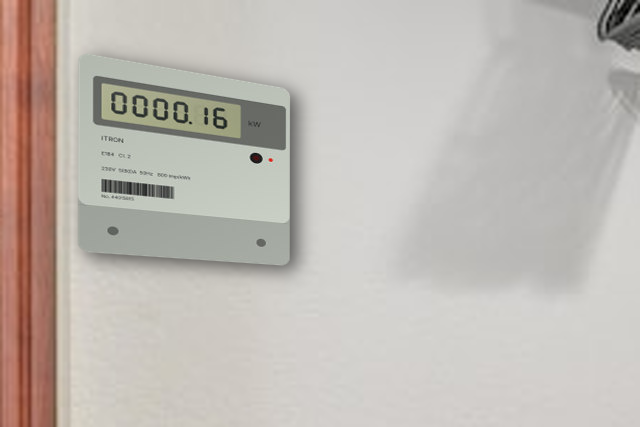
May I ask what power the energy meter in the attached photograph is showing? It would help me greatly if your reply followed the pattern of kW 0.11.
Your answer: kW 0.16
